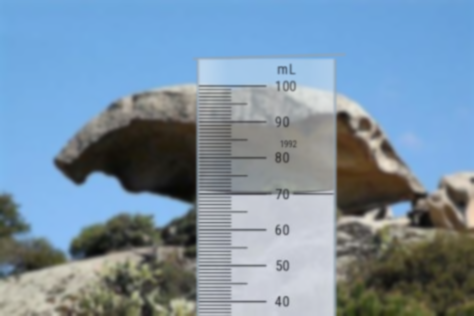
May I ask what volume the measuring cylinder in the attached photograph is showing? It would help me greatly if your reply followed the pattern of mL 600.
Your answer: mL 70
